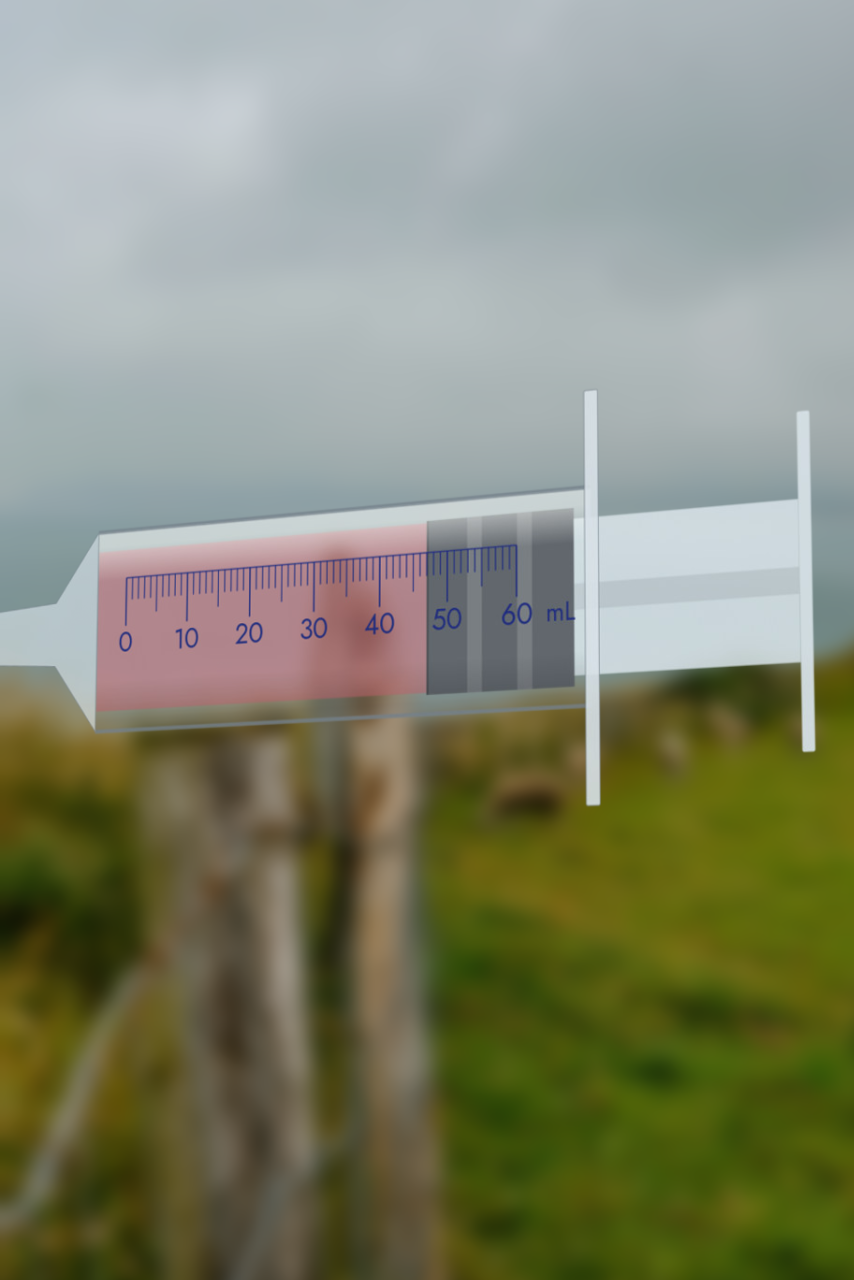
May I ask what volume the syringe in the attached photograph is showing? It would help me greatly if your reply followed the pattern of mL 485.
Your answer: mL 47
